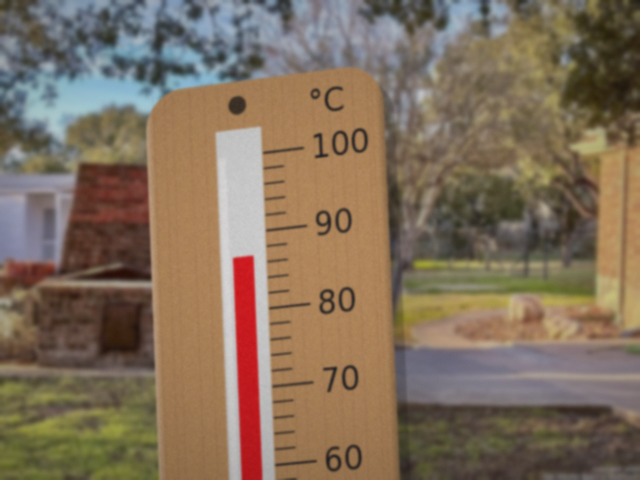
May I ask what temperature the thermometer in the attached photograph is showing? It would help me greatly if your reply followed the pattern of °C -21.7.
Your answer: °C 87
